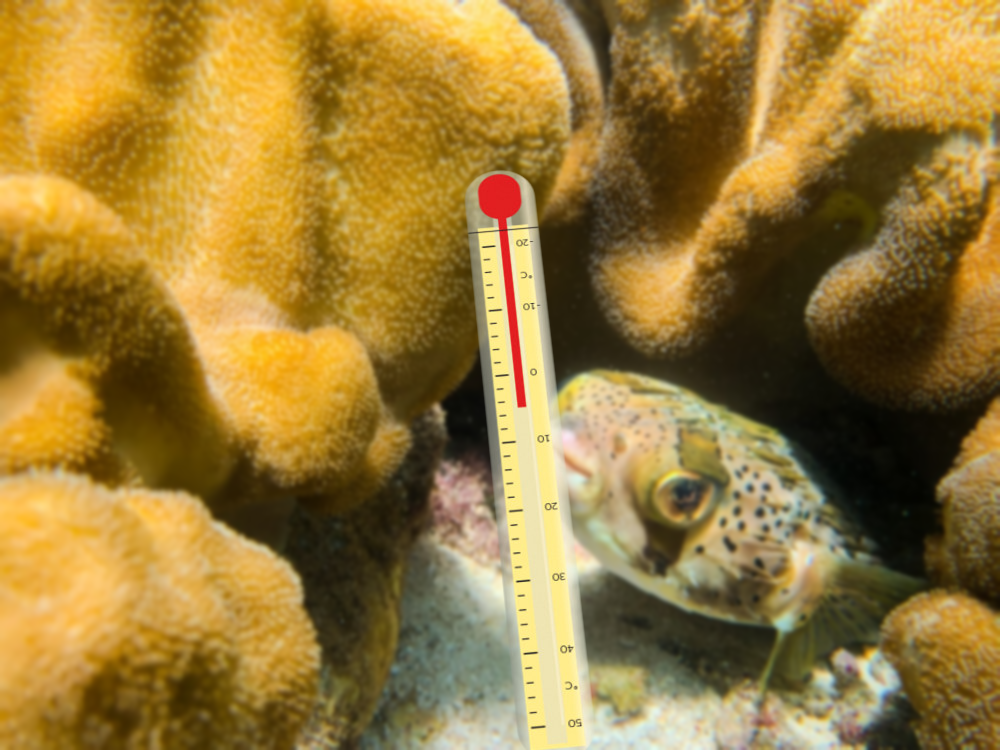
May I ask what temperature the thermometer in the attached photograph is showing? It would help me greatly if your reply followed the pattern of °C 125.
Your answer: °C 5
